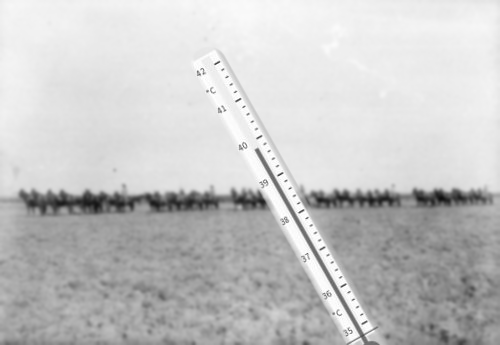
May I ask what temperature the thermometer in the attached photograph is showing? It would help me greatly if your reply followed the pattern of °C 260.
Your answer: °C 39.8
